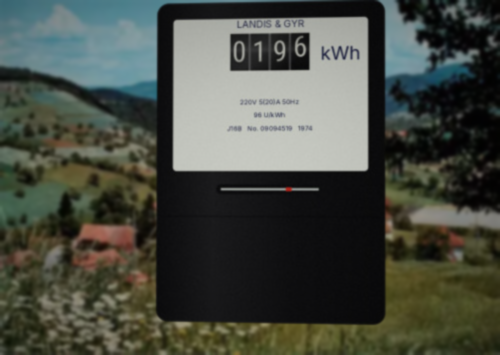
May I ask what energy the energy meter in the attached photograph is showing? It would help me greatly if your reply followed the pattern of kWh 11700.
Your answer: kWh 196
